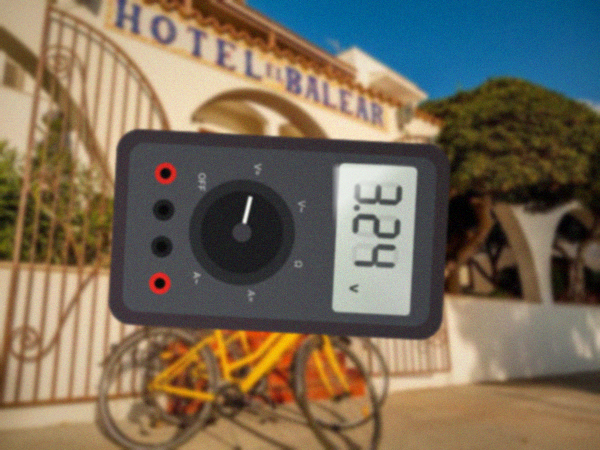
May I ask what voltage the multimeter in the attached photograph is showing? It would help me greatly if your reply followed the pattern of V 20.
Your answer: V 3.24
